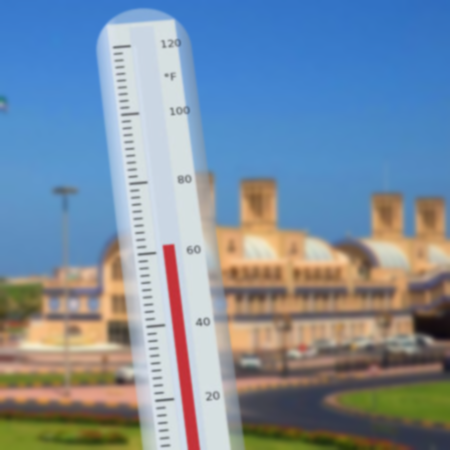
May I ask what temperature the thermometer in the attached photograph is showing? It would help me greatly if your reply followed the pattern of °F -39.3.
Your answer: °F 62
